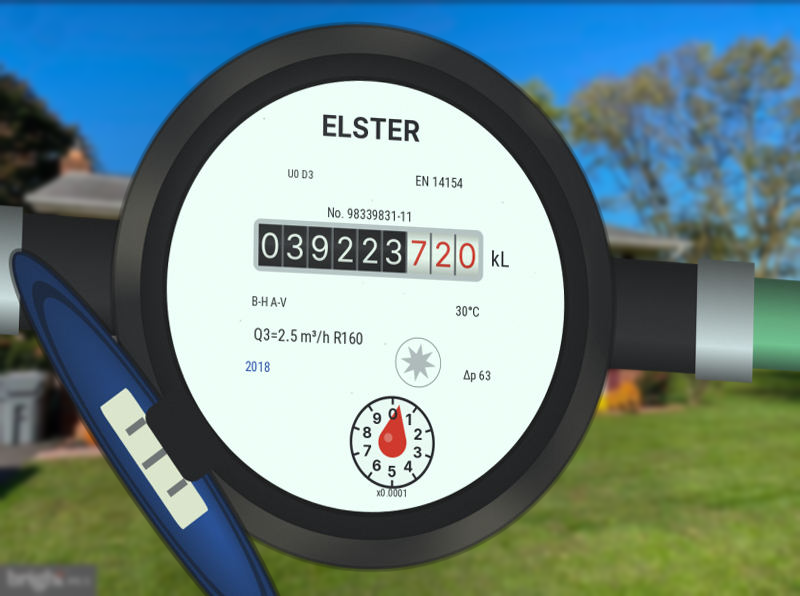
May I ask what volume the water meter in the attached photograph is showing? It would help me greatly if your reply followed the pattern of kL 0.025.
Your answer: kL 39223.7200
